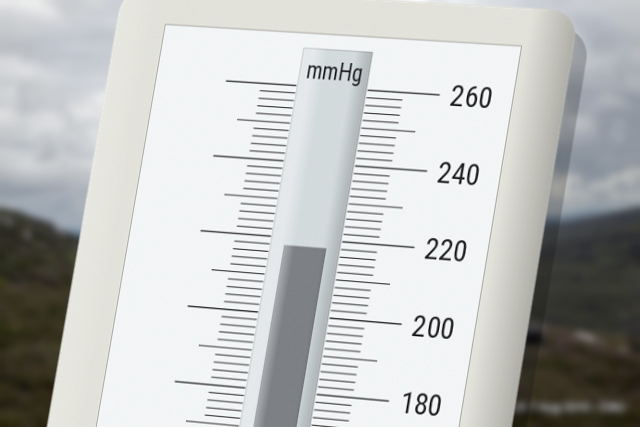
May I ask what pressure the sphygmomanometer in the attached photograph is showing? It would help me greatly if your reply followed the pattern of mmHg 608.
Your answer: mmHg 218
